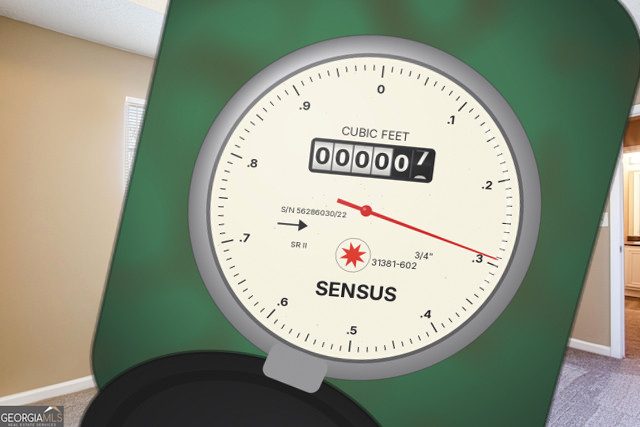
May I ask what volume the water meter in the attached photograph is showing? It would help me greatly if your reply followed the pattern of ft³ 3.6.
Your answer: ft³ 7.29
